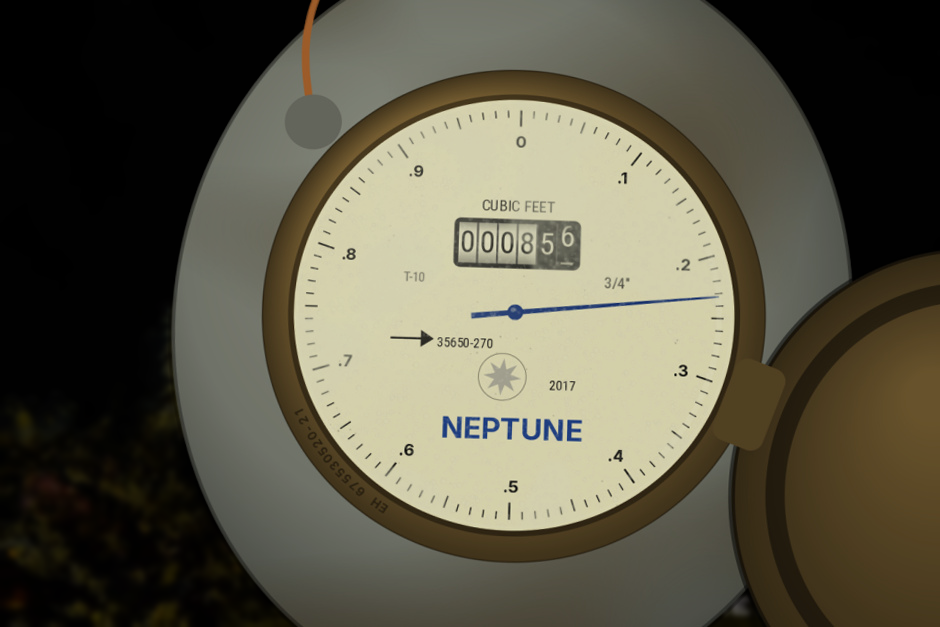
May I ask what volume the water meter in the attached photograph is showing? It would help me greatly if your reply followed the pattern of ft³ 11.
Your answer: ft³ 856.23
